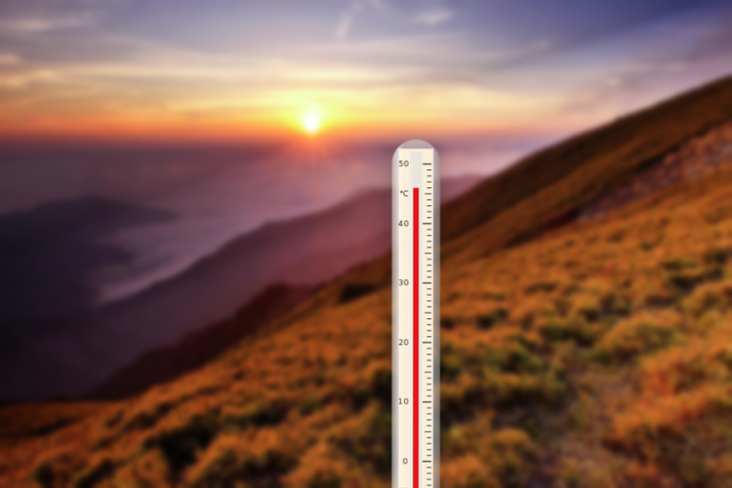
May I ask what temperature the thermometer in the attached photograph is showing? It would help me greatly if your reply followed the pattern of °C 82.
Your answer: °C 46
